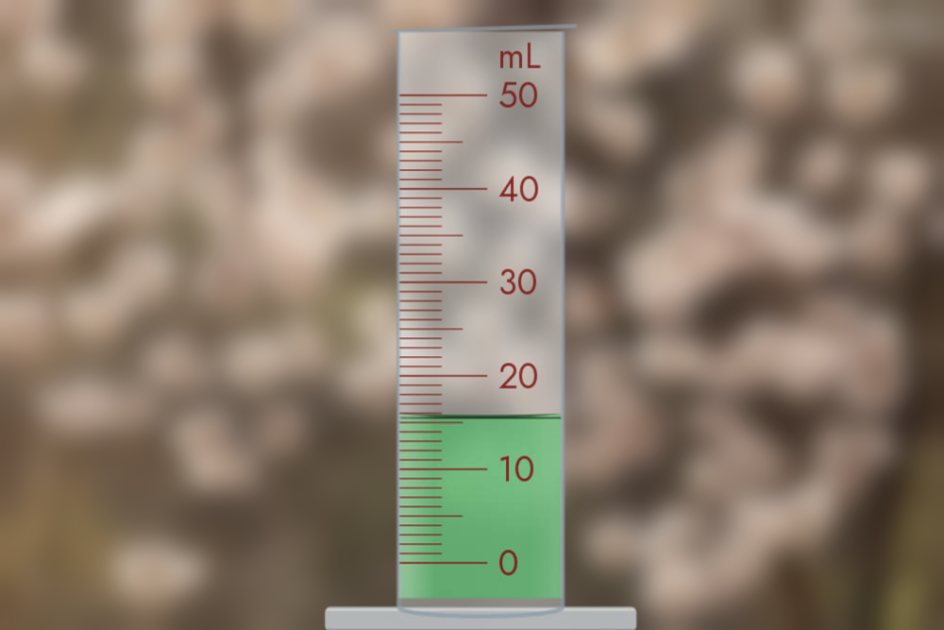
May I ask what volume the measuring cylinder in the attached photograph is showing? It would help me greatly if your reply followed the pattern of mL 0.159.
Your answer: mL 15.5
